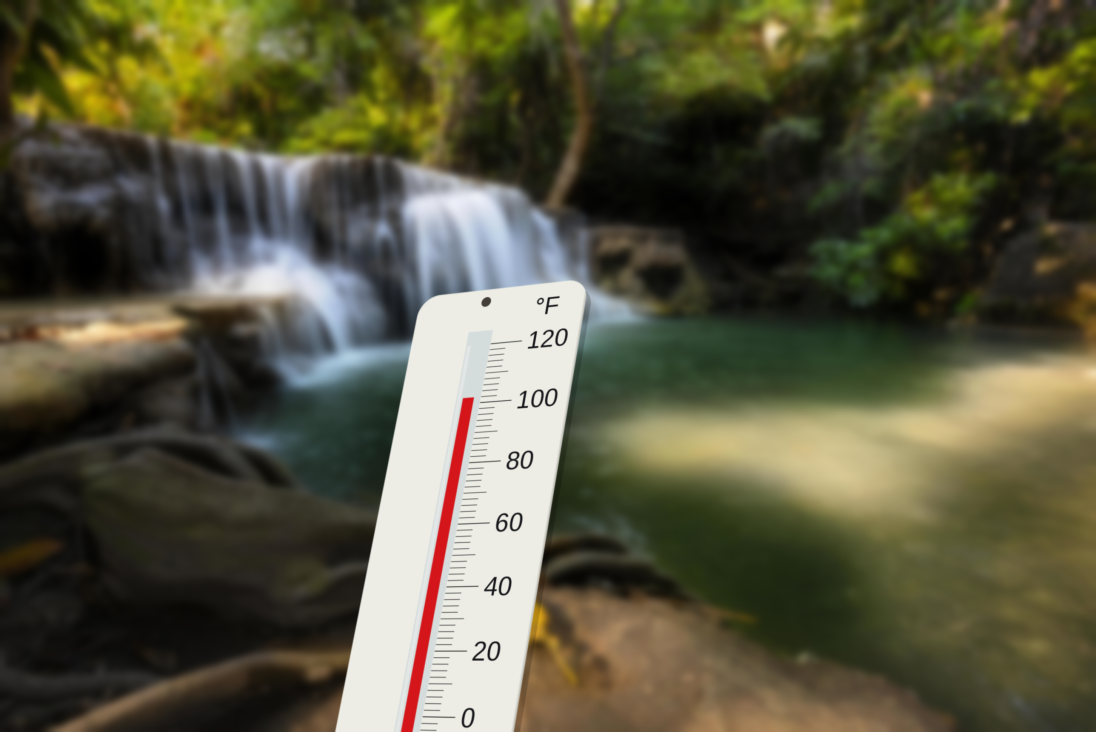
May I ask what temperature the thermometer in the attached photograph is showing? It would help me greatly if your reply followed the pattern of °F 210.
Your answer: °F 102
